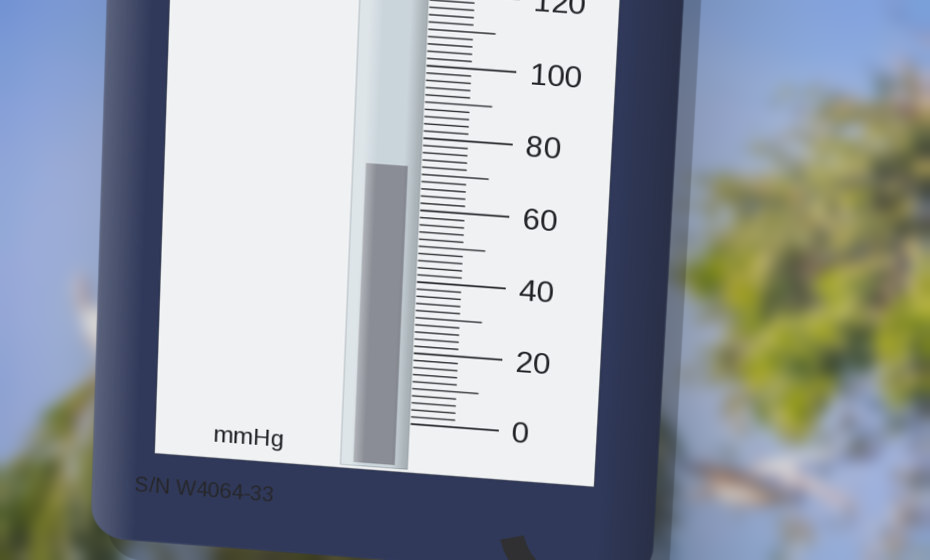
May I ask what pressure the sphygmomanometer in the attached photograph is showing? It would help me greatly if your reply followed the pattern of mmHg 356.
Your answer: mmHg 72
